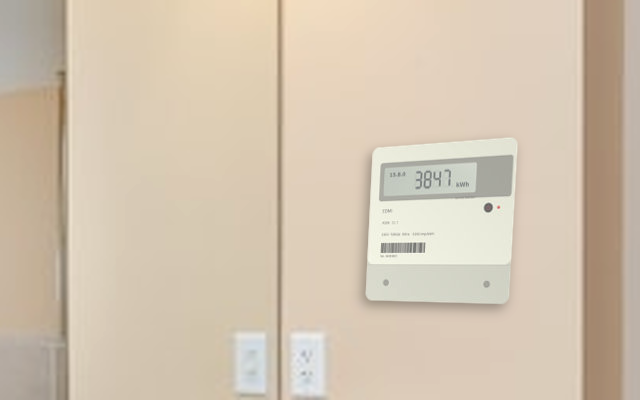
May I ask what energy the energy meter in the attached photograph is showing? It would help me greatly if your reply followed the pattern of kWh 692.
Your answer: kWh 3847
